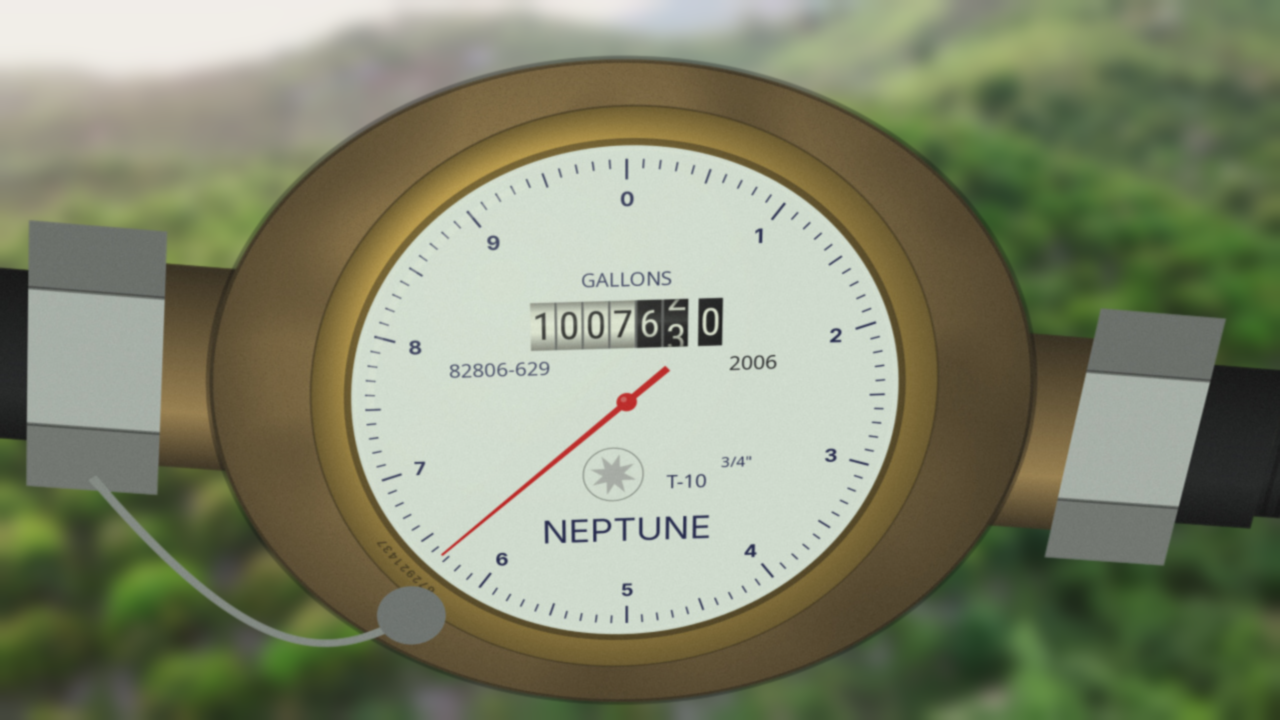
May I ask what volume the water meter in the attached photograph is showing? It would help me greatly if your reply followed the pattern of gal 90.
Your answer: gal 1007626.3
